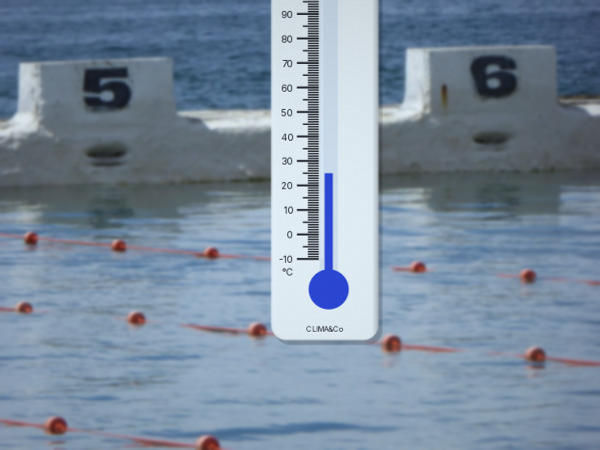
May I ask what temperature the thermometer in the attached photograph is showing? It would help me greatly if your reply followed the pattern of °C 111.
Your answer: °C 25
